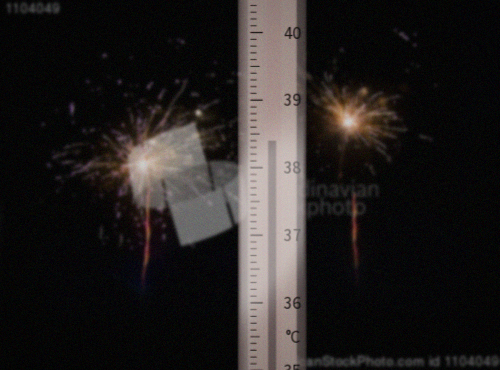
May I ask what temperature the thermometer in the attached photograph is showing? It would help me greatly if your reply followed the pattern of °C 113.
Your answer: °C 38.4
